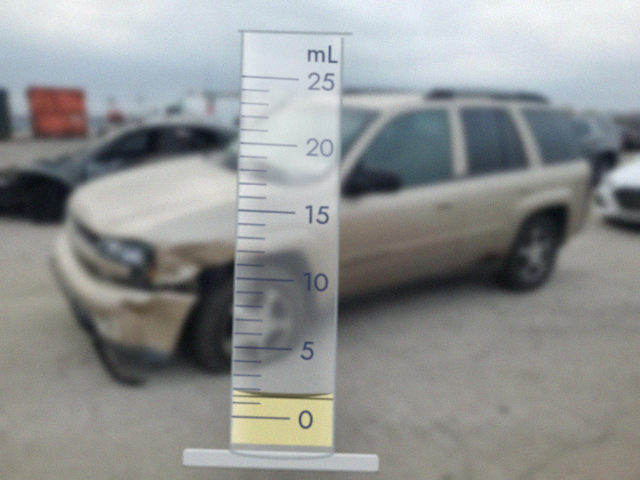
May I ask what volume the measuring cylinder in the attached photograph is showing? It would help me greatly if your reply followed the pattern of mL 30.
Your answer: mL 1.5
